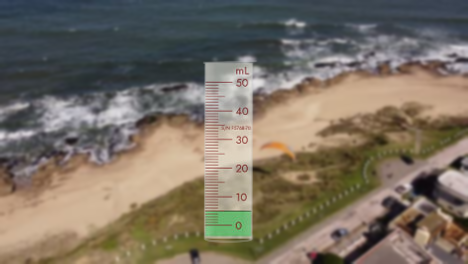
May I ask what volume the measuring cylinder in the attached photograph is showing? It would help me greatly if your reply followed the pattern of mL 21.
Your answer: mL 5
